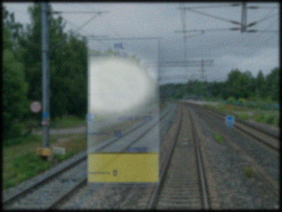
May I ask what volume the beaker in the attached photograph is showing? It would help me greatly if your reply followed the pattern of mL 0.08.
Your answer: mL 25
